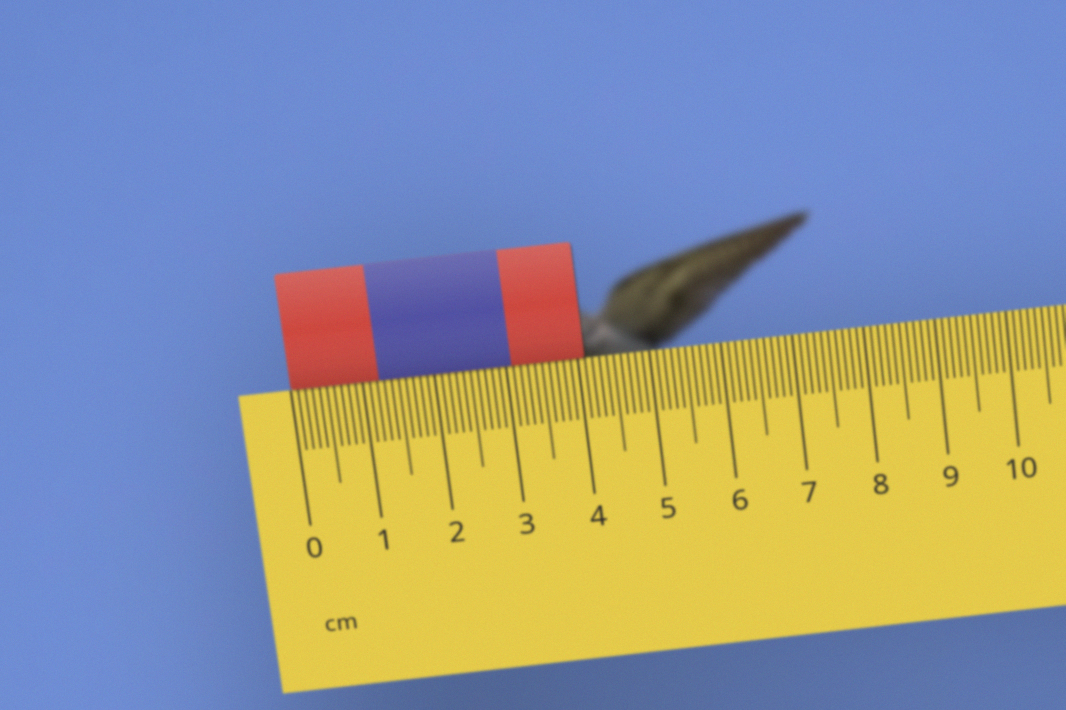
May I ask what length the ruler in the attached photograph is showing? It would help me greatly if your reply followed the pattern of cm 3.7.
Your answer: cm 4.1
